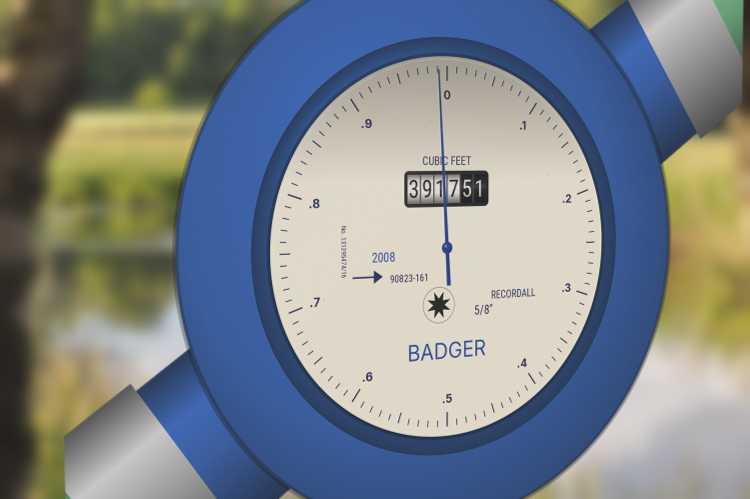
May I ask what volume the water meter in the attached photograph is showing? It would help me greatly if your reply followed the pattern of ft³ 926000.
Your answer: ft³ 391750.99
